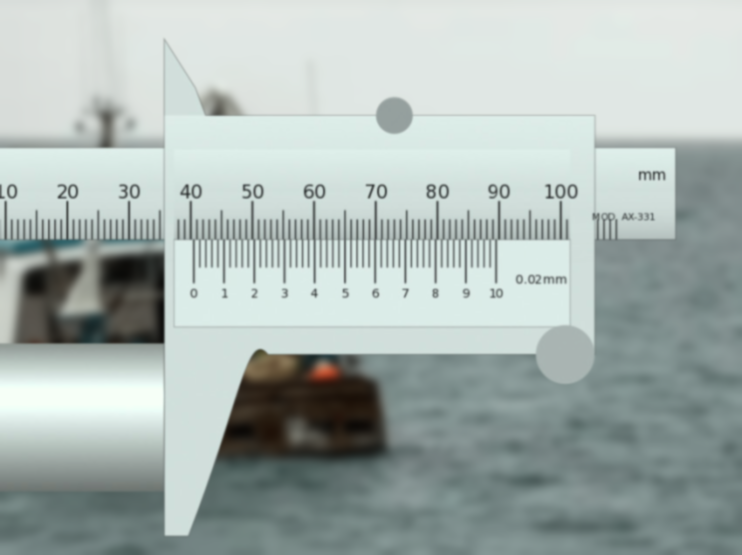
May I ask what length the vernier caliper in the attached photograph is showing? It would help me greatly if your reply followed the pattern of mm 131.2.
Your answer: mm 40.5
